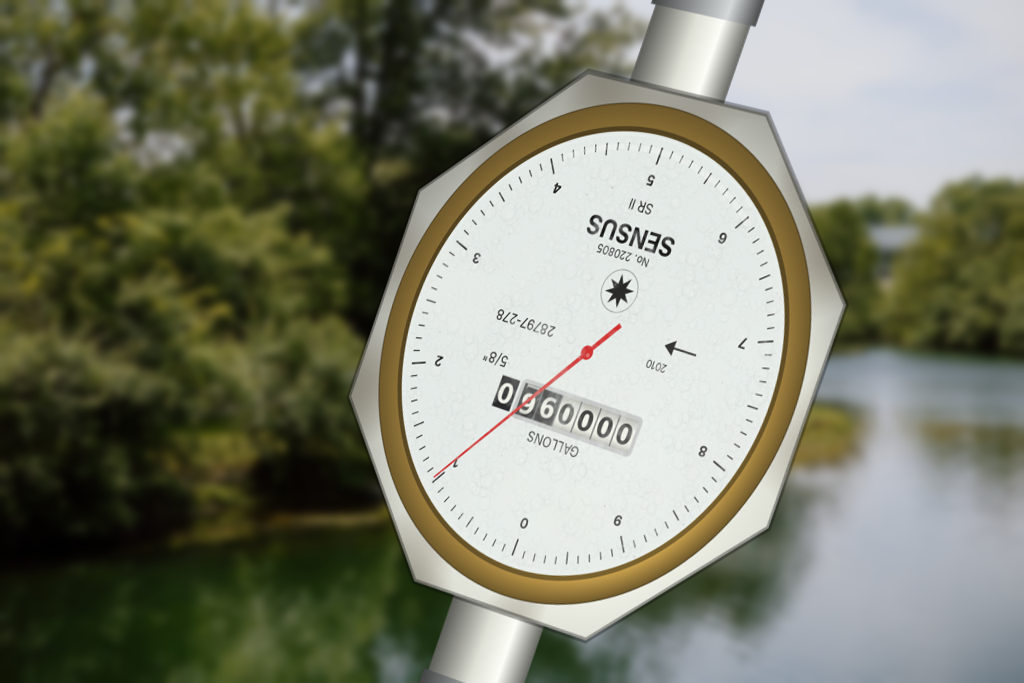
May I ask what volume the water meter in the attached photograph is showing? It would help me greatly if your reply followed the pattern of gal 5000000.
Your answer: gal 961.0
